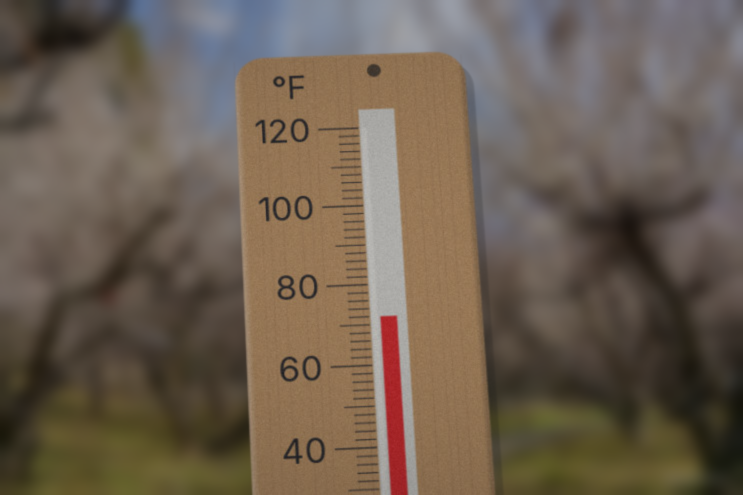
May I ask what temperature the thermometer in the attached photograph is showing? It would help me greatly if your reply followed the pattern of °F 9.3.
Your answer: °F 72
